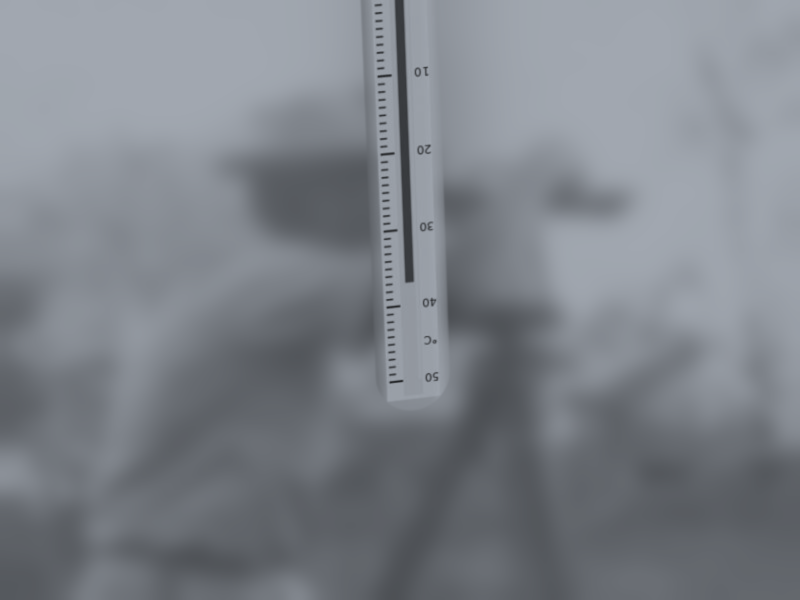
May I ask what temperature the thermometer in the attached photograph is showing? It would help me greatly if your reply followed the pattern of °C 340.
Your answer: °C 37
